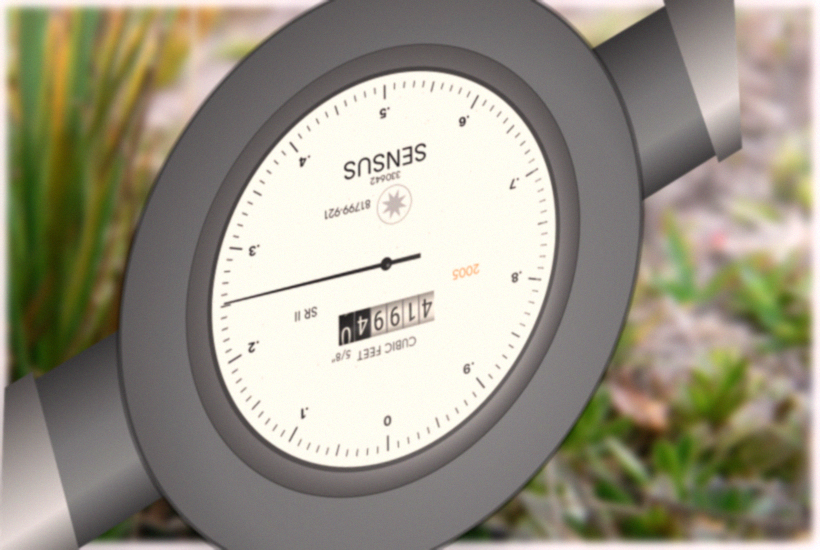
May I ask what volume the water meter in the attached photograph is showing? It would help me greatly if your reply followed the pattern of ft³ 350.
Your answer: ft³ 419940.25
